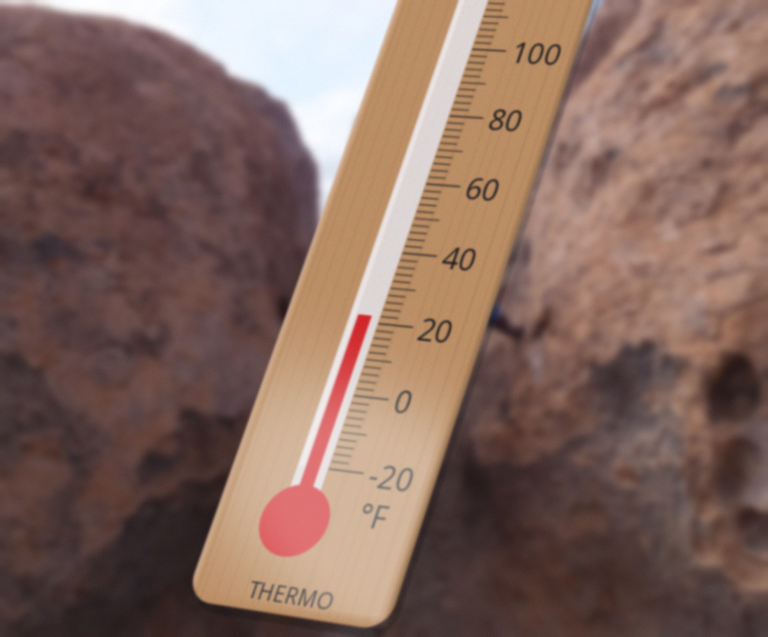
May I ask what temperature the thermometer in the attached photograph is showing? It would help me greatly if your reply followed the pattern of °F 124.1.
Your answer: °F 22
